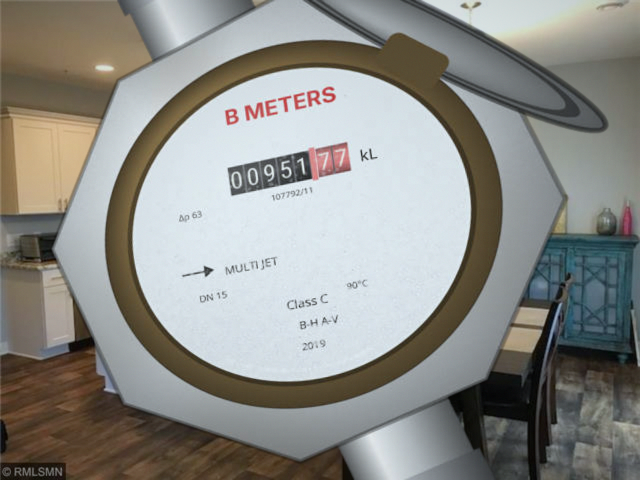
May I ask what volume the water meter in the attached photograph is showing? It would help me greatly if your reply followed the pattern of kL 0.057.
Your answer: kL 951.77
